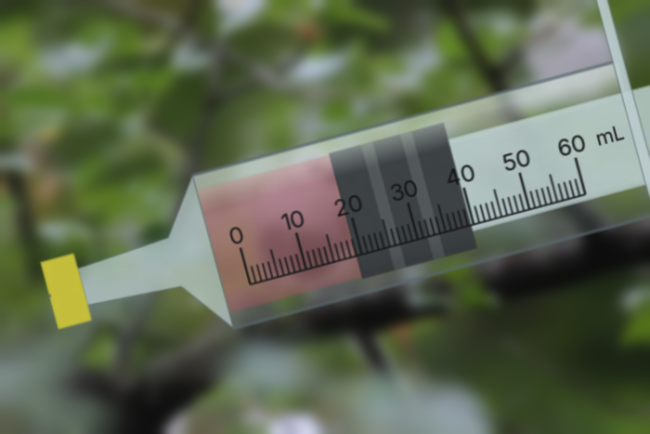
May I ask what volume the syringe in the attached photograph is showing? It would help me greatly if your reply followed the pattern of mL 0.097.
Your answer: mL 19
